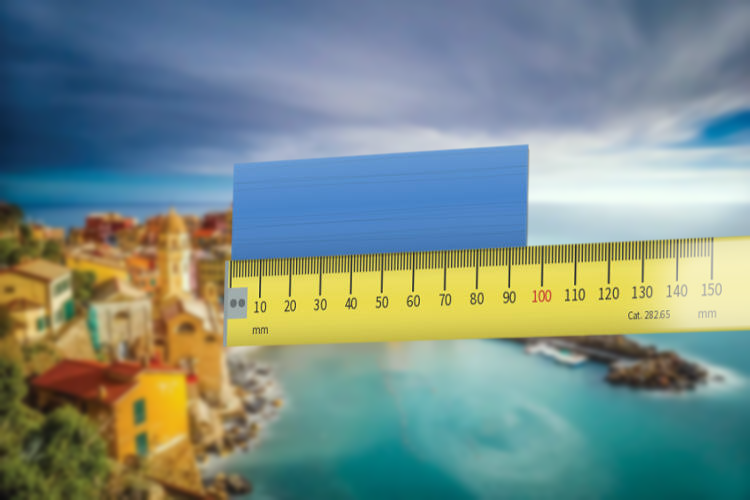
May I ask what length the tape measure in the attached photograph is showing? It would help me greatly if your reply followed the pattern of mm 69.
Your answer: mm 95
